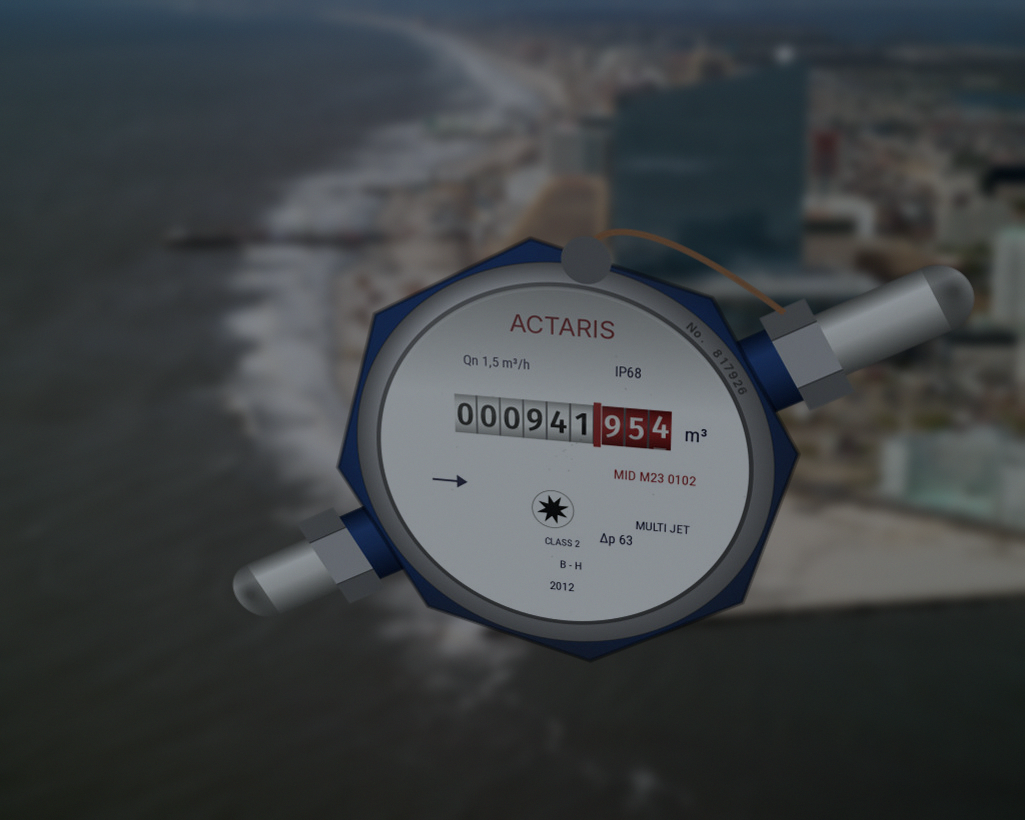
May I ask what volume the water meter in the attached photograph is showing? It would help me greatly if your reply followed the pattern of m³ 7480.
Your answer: m³ 941.954
